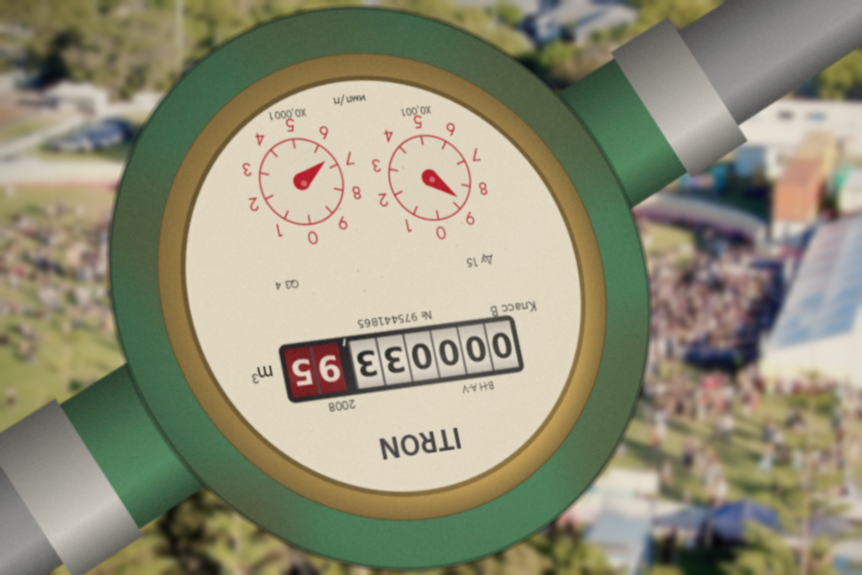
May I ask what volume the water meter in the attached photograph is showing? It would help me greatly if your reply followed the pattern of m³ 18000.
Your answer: m³ 33.9586
